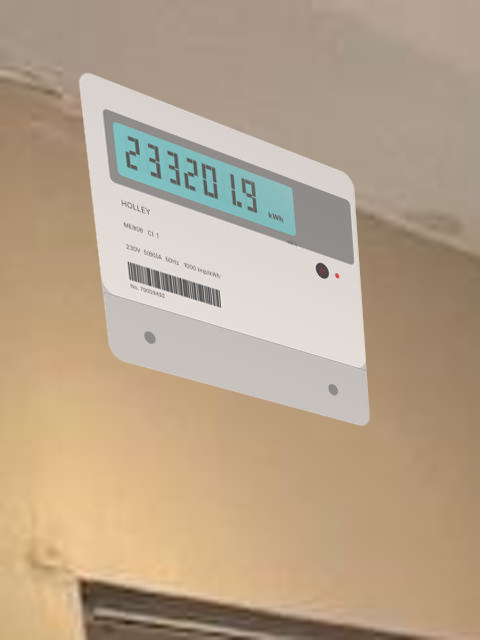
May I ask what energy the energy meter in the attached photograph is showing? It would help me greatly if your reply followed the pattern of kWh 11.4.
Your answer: kWh 233201.9
